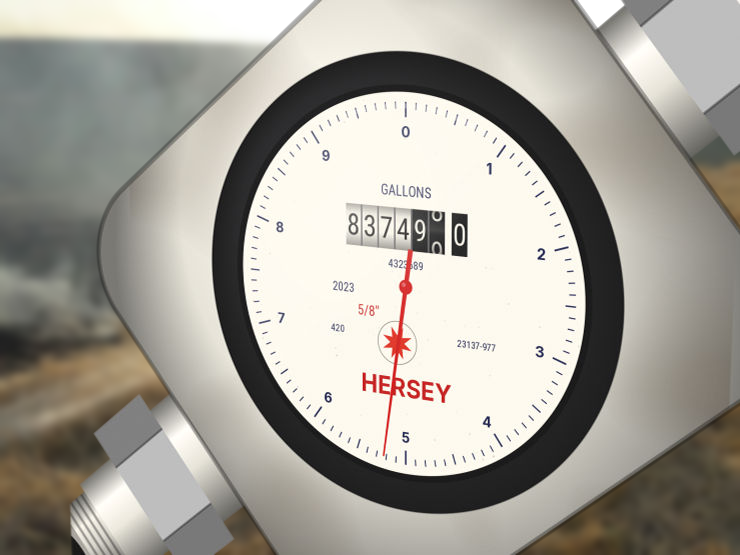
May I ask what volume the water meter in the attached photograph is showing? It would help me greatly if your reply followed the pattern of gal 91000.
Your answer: gal 8374985.2
